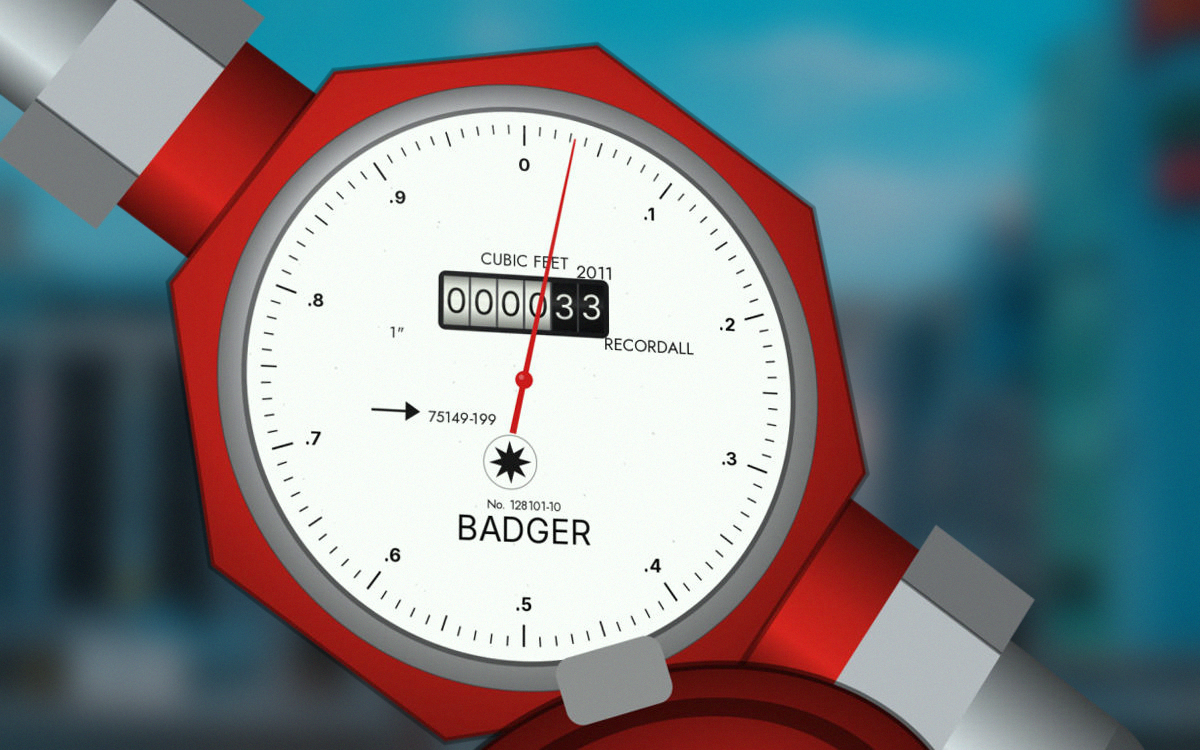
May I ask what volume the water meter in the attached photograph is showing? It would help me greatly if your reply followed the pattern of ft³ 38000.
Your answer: ft³ 33.03
